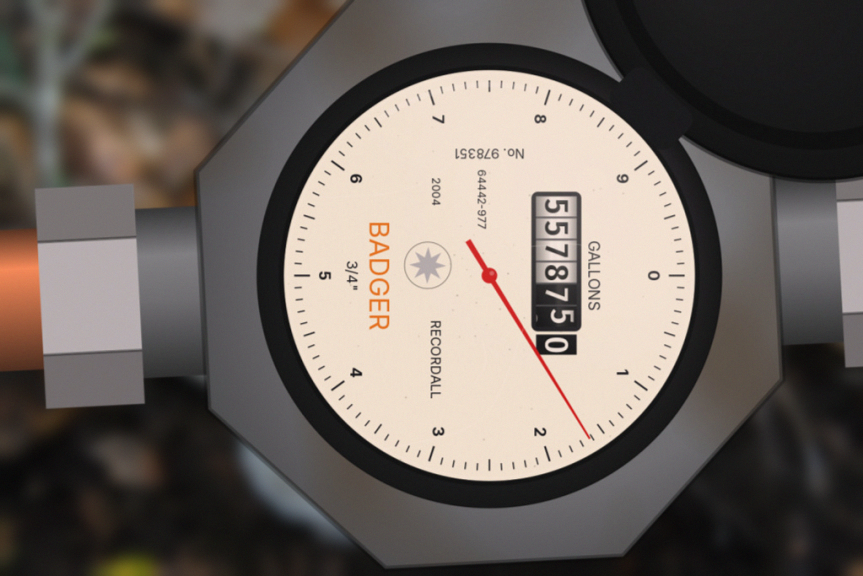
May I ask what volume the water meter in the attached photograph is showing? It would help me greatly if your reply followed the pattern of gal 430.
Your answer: gal 5578751.6
